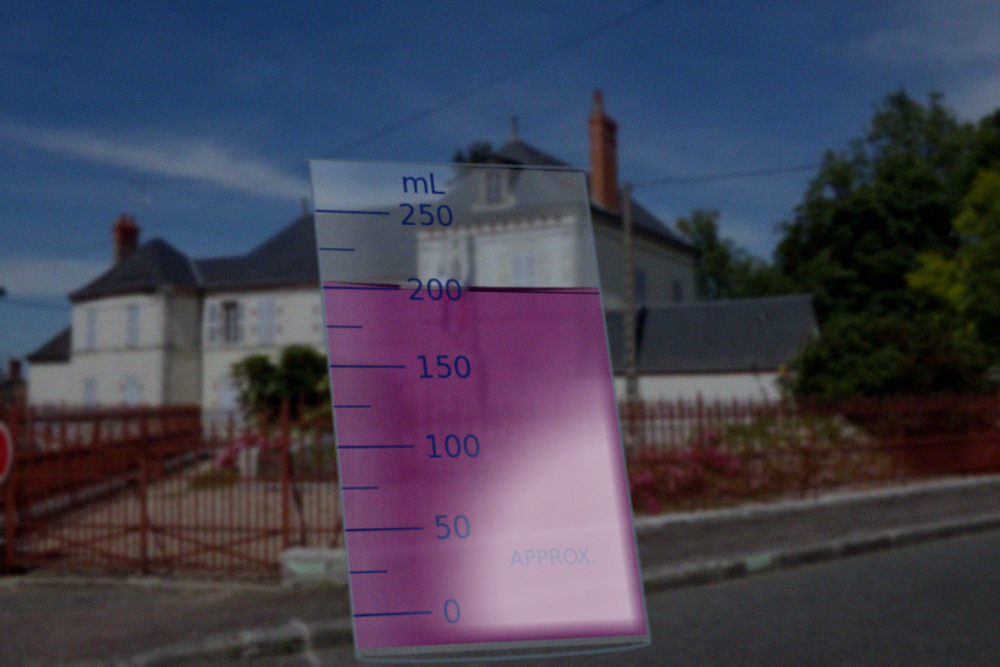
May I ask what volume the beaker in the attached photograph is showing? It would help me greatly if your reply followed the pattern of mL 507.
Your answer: mL 200
